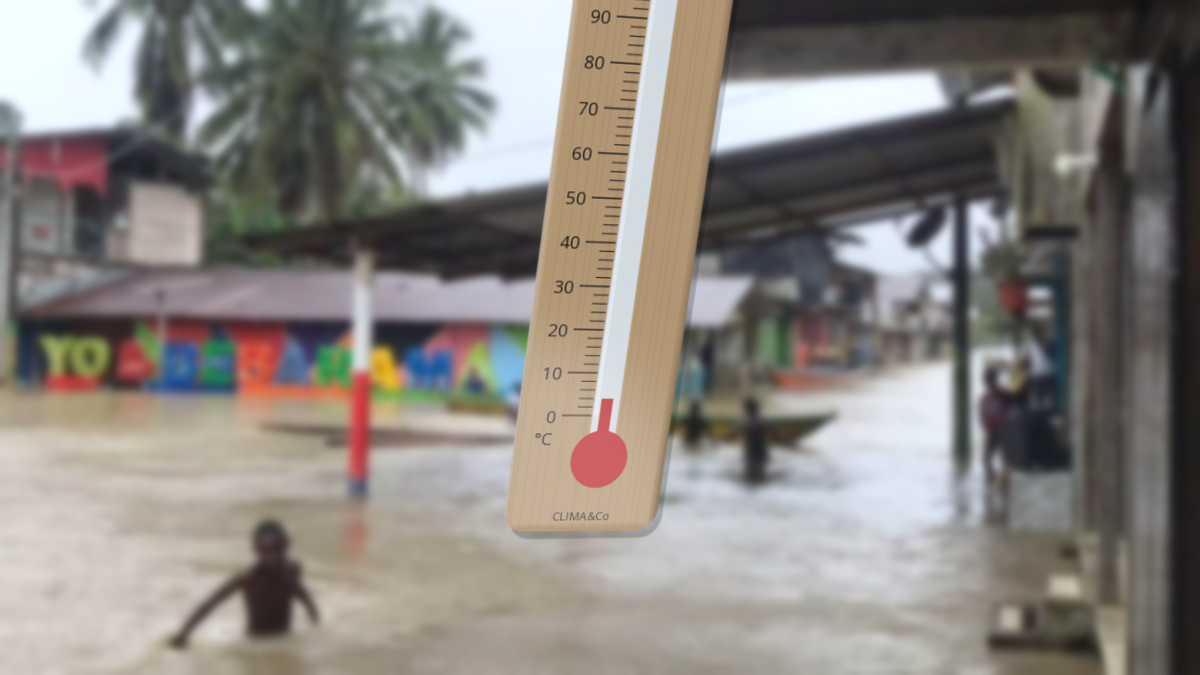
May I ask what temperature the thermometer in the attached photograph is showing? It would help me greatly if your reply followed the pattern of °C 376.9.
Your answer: °C 4
